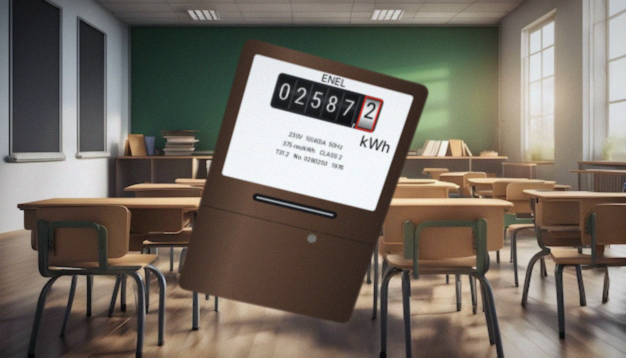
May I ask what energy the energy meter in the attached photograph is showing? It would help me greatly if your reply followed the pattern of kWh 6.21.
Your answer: kWh 2587.2
